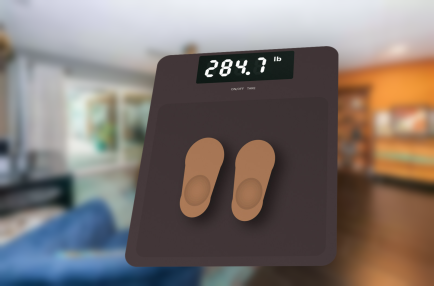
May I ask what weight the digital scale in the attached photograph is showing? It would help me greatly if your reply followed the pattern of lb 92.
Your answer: lb 284.7
